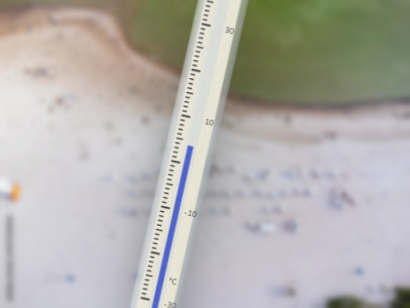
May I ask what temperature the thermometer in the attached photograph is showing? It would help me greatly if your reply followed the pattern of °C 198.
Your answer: °C 4
